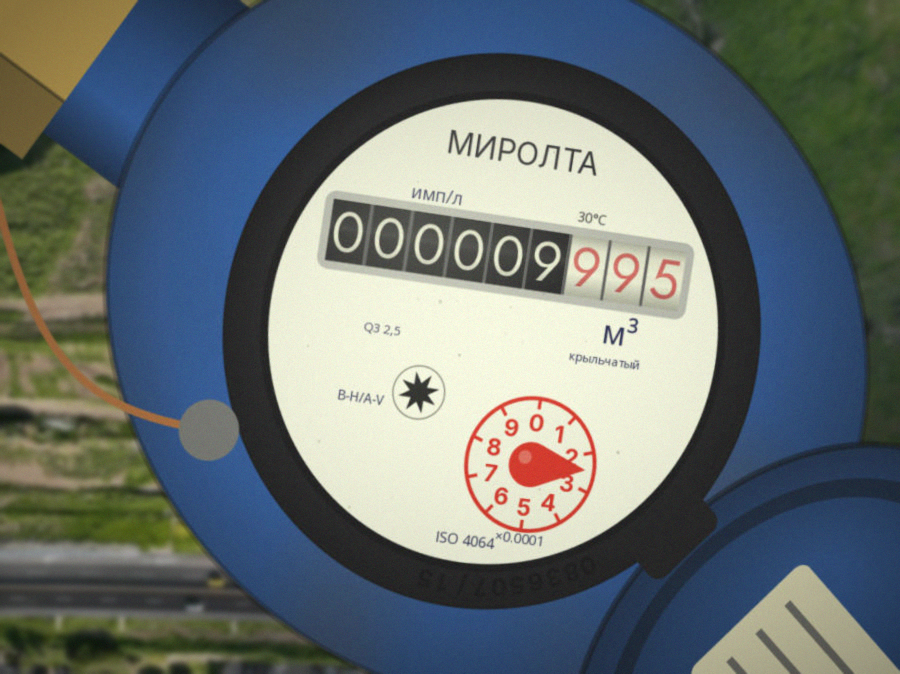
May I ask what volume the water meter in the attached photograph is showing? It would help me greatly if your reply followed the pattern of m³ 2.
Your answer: m³ 9.9952
